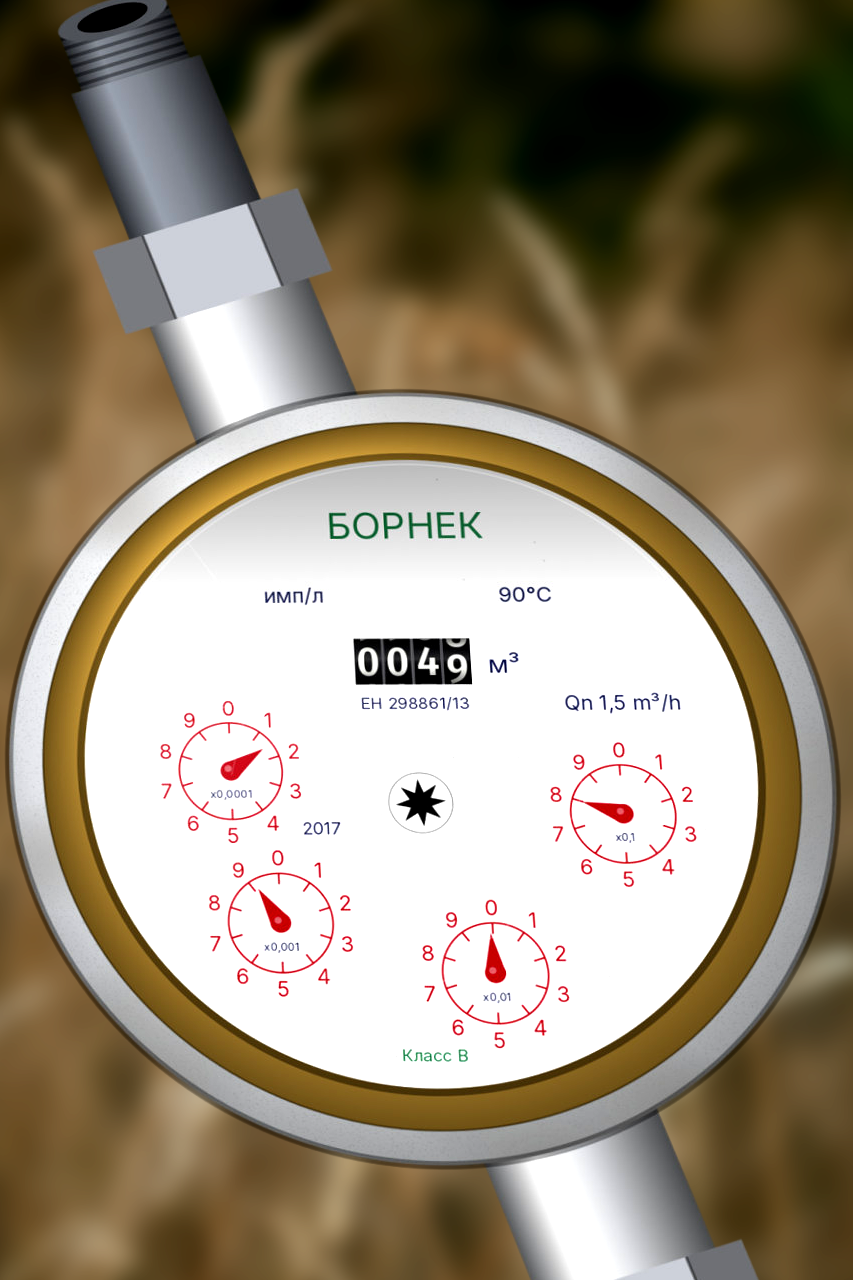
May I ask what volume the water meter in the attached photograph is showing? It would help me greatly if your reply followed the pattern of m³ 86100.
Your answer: m³ 48.7991
